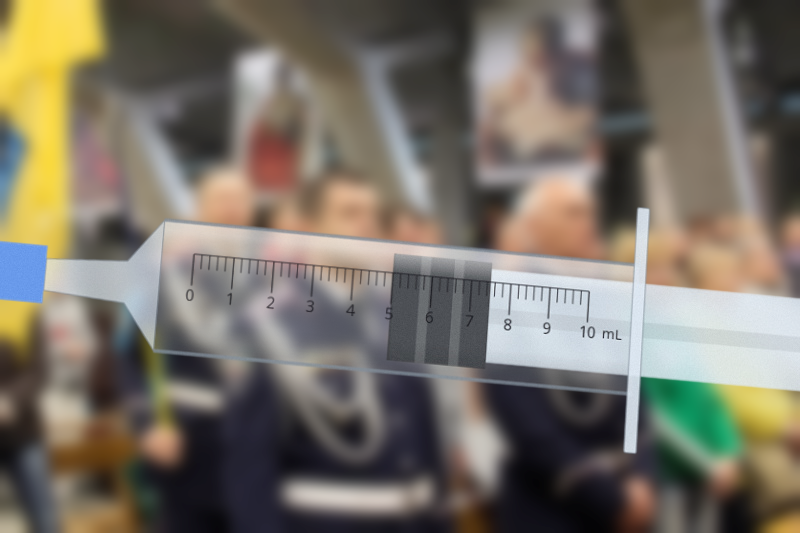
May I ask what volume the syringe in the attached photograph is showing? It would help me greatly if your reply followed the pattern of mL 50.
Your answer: mL 5
